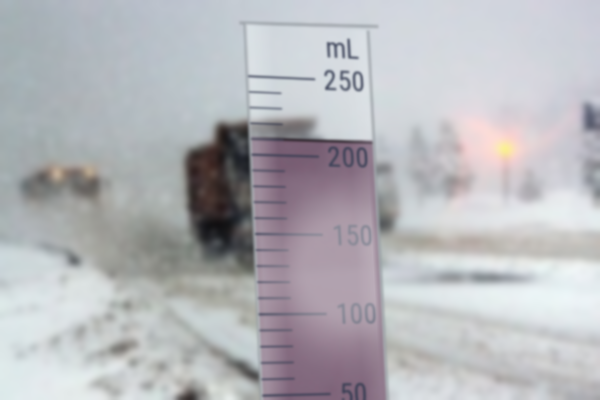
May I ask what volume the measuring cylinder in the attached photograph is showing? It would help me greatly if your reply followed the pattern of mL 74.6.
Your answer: mL 210
